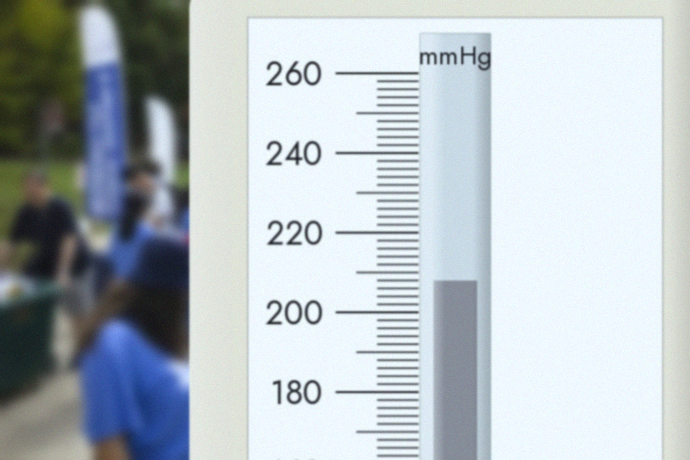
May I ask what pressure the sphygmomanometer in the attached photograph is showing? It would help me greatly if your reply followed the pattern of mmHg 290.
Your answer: mmHg 208
